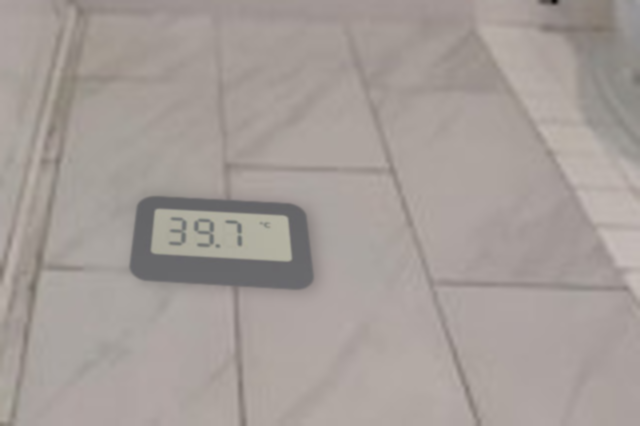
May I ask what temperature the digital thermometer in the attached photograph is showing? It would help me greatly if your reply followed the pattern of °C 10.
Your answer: °C 39.7
